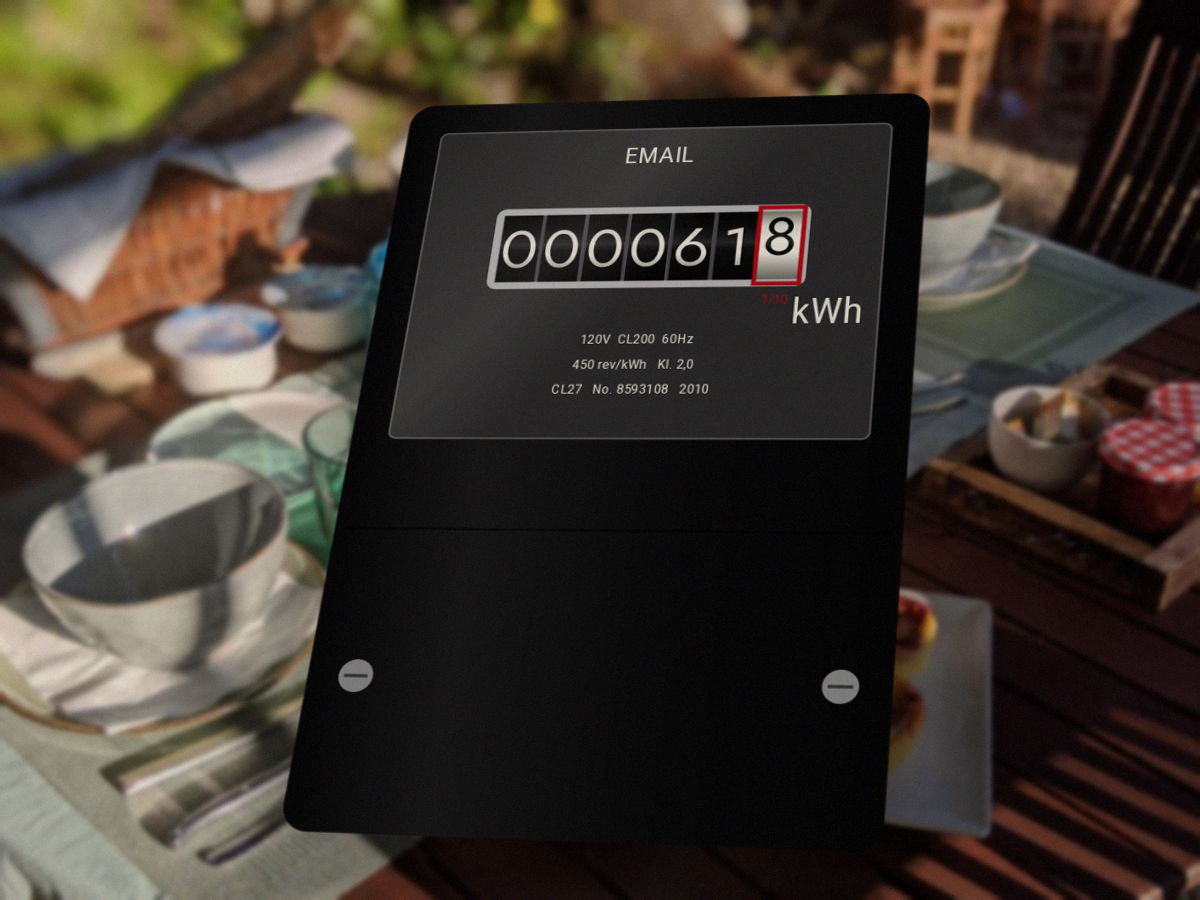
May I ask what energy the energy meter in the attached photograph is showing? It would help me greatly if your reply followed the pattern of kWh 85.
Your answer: kWh 61.8
